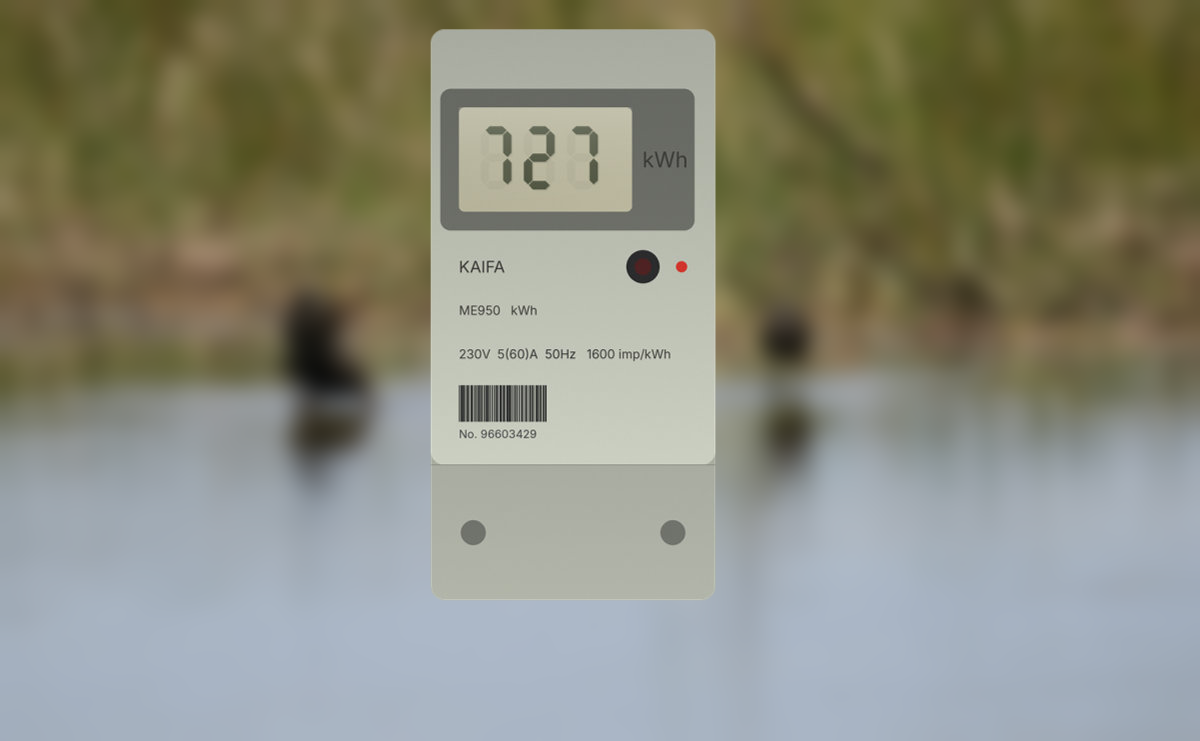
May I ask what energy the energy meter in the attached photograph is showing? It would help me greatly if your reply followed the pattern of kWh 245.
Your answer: kWh 727
